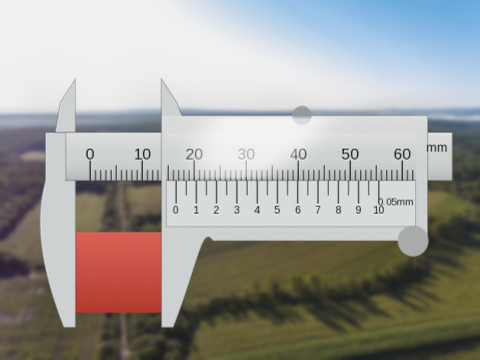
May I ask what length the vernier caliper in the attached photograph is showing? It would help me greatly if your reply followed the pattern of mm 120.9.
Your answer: mm 16.5
